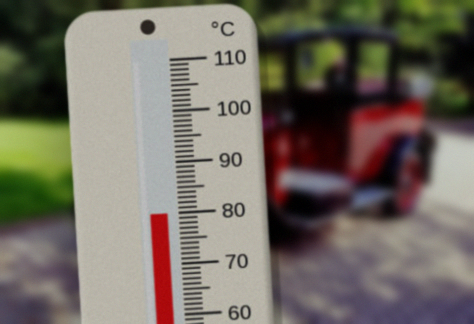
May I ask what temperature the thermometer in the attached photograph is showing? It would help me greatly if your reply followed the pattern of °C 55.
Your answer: °C 80
